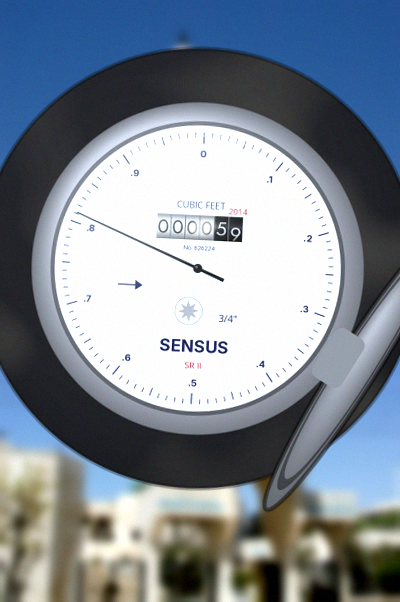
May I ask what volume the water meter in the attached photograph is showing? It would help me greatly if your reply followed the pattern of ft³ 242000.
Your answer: ft³ 58.81
